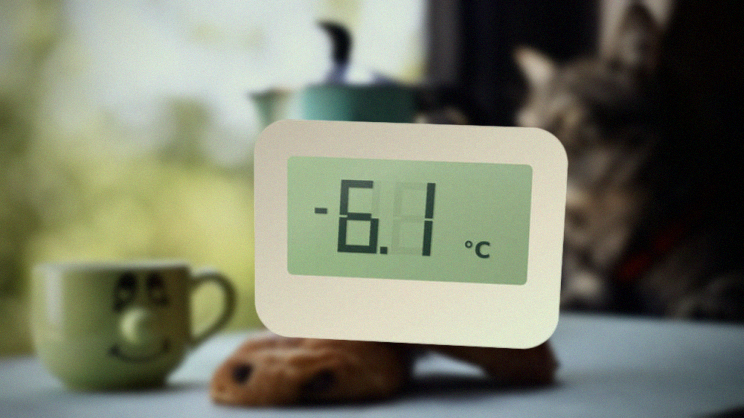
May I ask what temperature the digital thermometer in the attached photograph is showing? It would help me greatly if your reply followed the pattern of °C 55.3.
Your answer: °C -6.1
